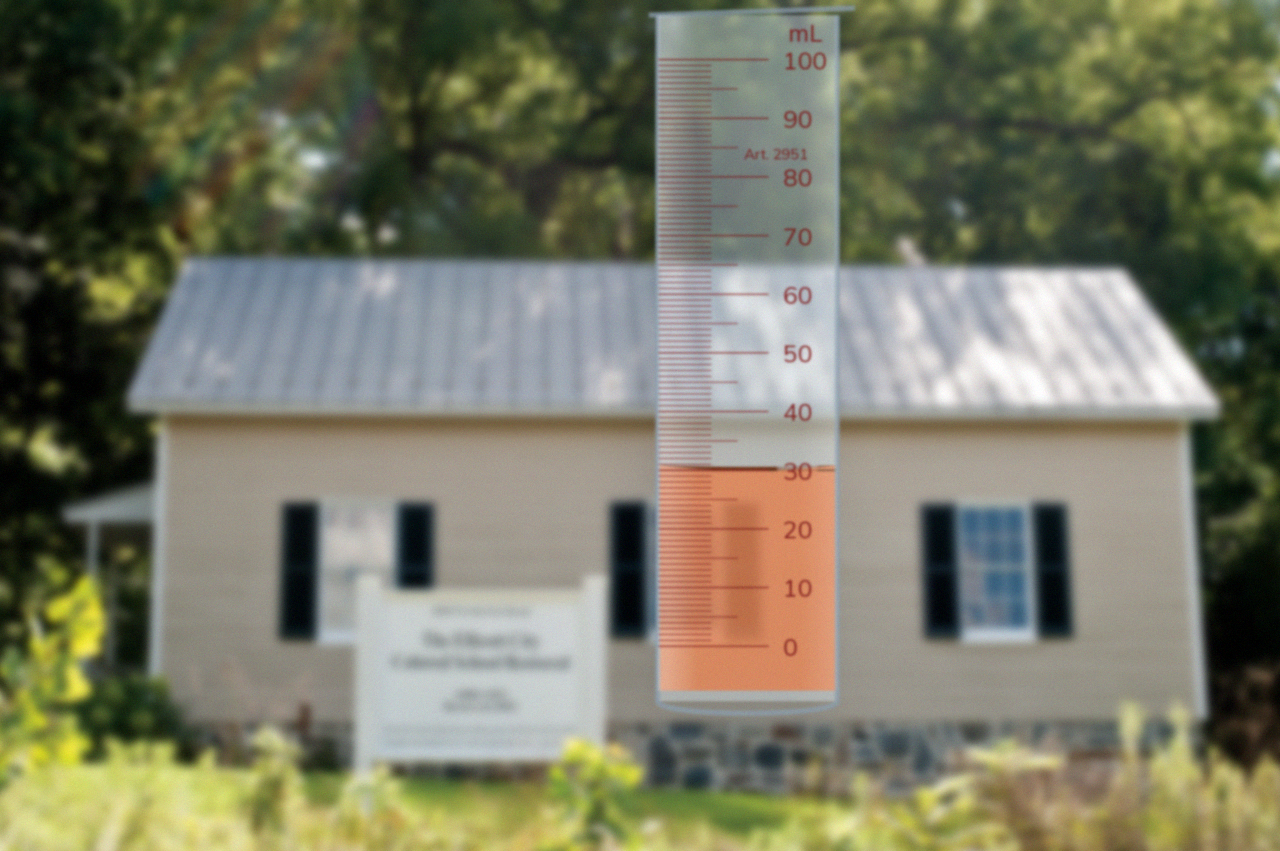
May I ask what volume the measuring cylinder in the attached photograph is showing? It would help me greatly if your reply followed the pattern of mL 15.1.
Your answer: mL 30
